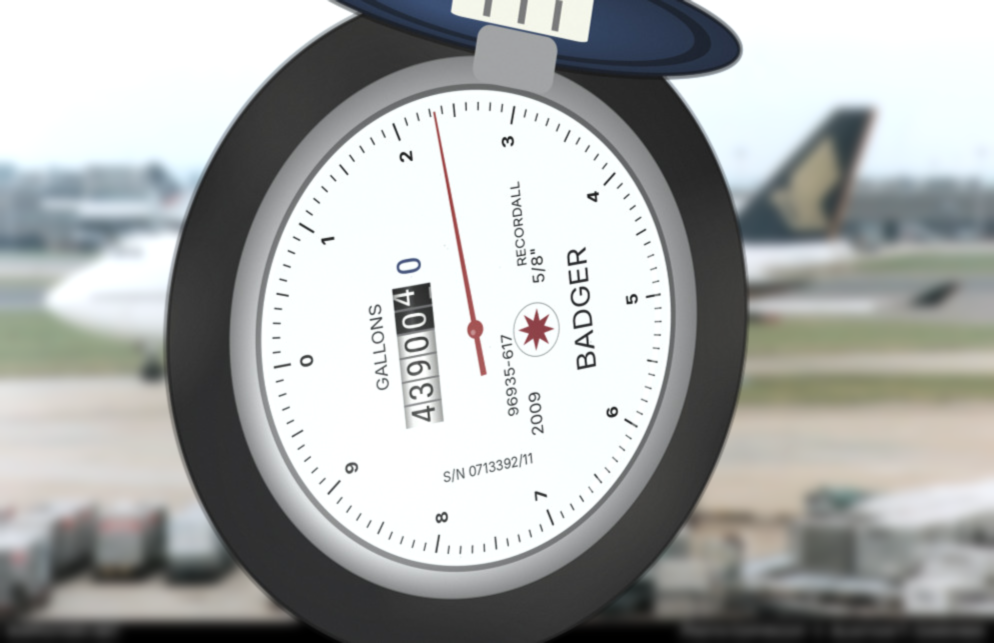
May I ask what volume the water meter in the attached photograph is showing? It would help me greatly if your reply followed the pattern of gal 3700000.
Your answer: gal 4390042.3
